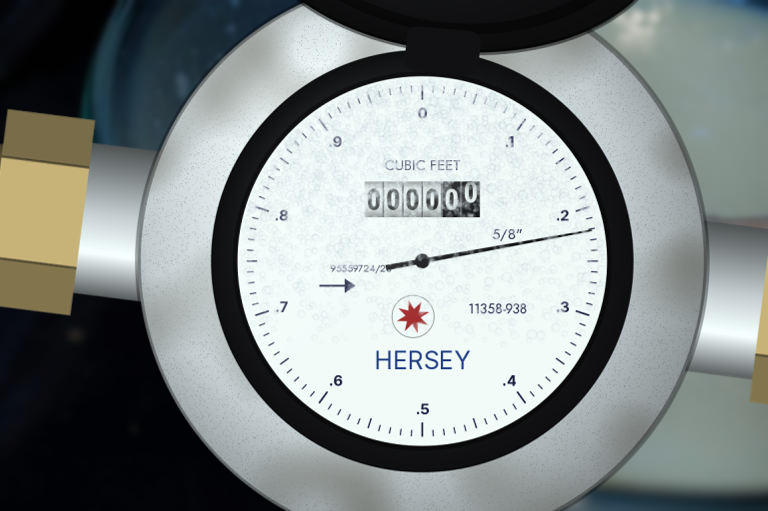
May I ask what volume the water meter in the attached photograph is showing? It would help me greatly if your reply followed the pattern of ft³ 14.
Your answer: ft³ 0.22
